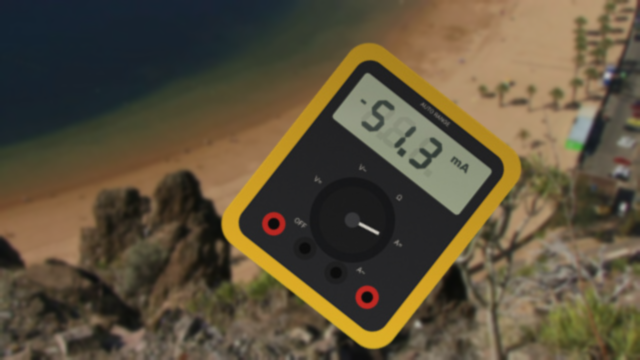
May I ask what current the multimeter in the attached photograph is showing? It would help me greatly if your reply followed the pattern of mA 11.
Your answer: mA -51.3
